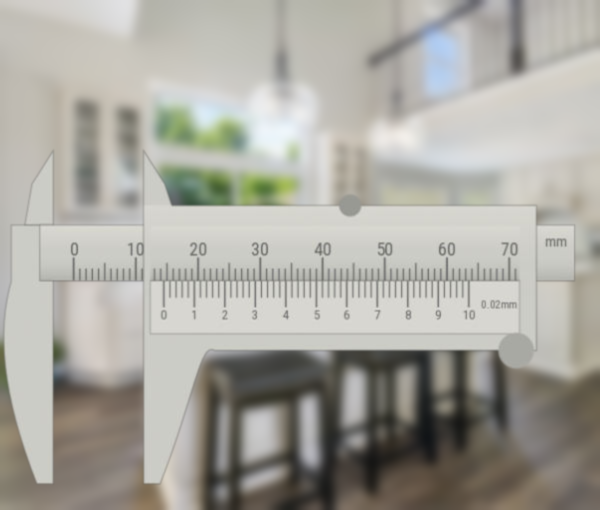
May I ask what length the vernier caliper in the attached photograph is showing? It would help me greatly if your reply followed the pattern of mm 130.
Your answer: mm 14.5
